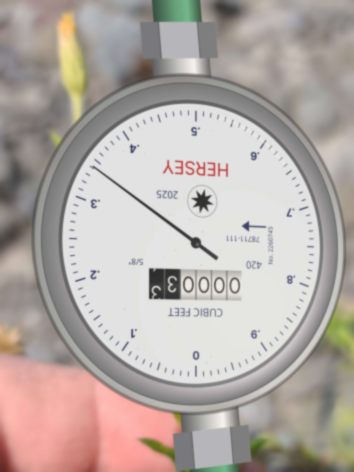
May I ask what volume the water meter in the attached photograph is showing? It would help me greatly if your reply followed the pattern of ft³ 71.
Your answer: ft³ 33.34
